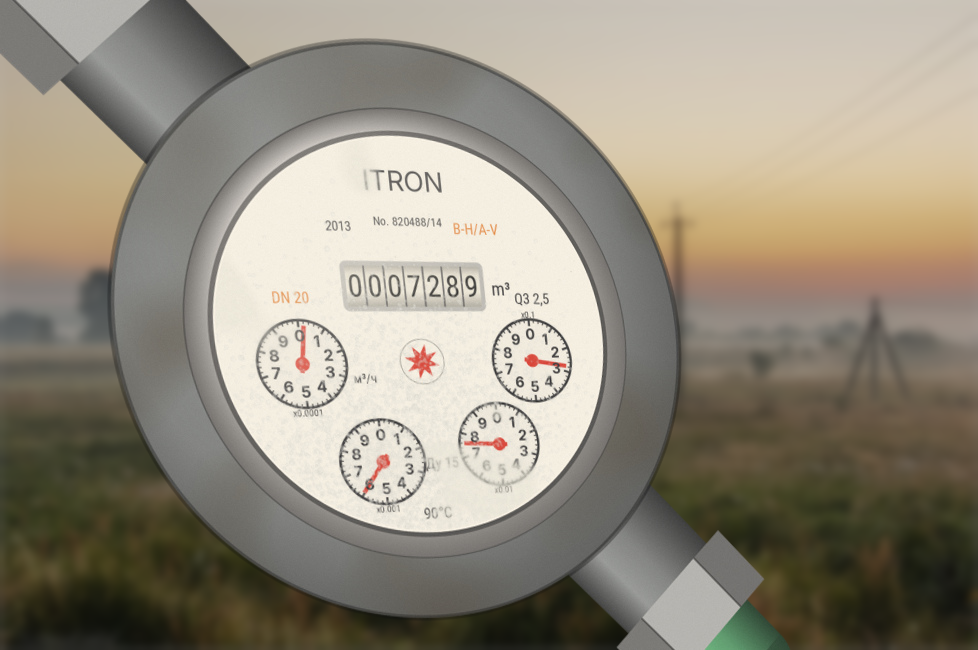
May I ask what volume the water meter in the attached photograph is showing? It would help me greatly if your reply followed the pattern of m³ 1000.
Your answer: m³ 7289.2760
